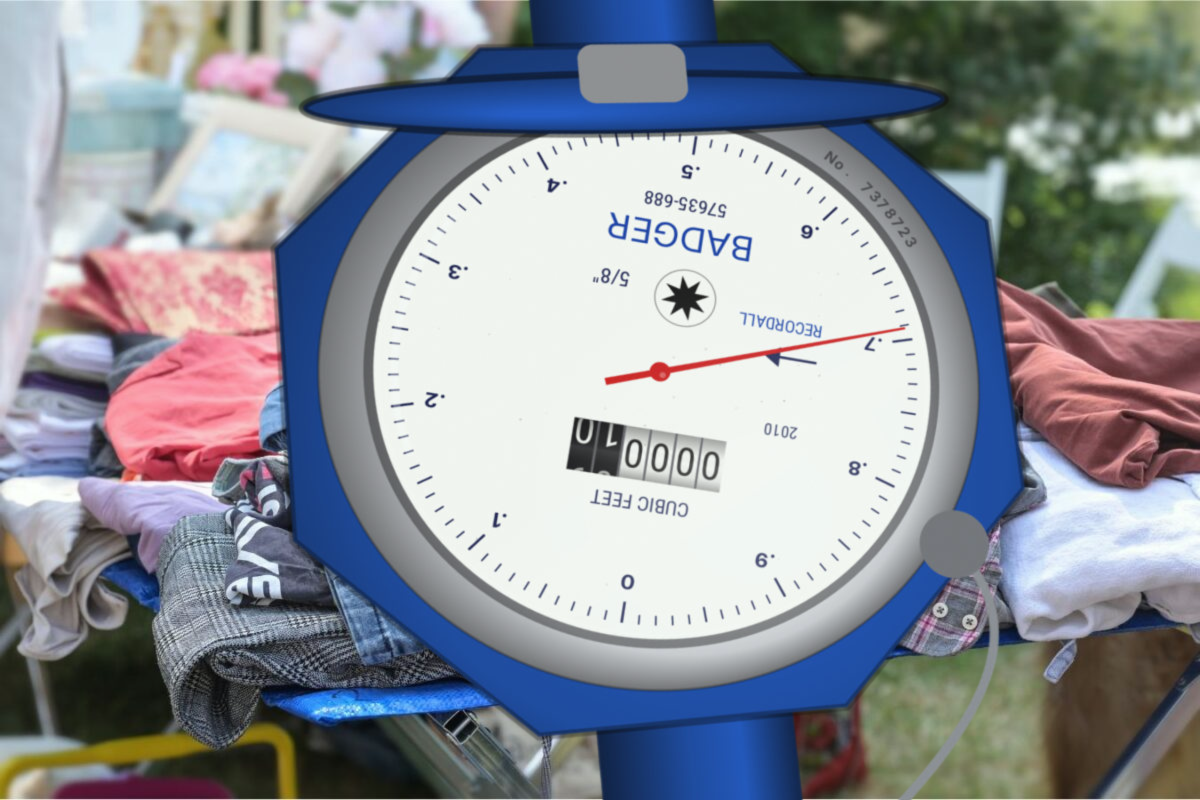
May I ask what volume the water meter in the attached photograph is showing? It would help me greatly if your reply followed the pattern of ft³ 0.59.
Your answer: ft³ 9.69
